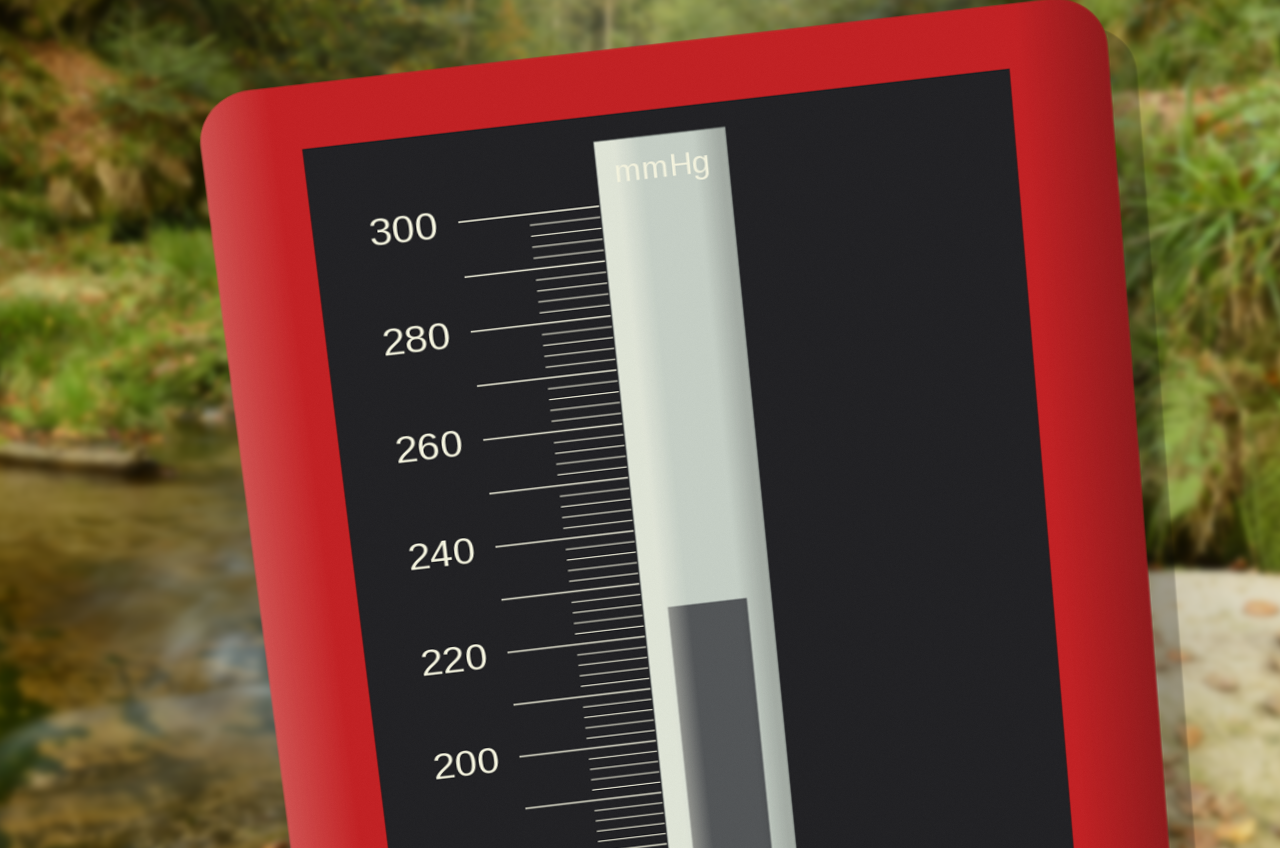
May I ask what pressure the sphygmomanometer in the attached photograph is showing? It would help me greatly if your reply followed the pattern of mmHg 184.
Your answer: mmHg 225
